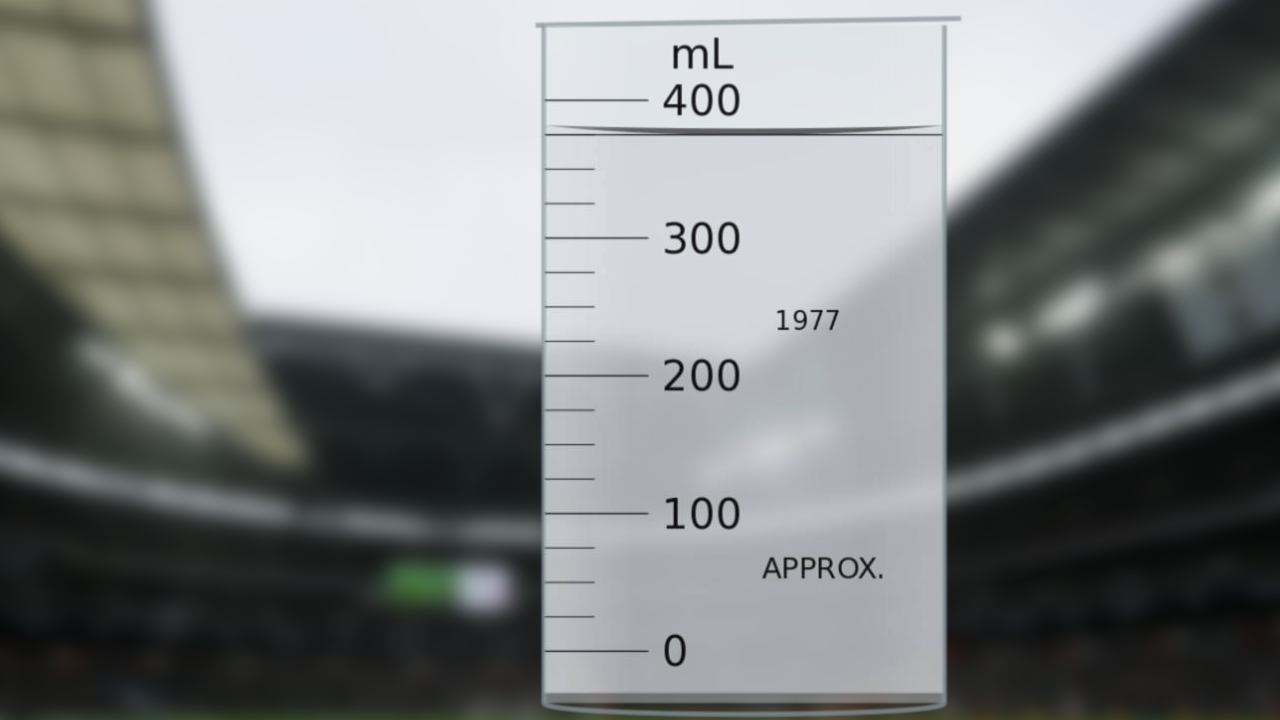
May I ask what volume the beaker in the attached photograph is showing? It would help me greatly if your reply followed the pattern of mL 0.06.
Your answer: mL 375
